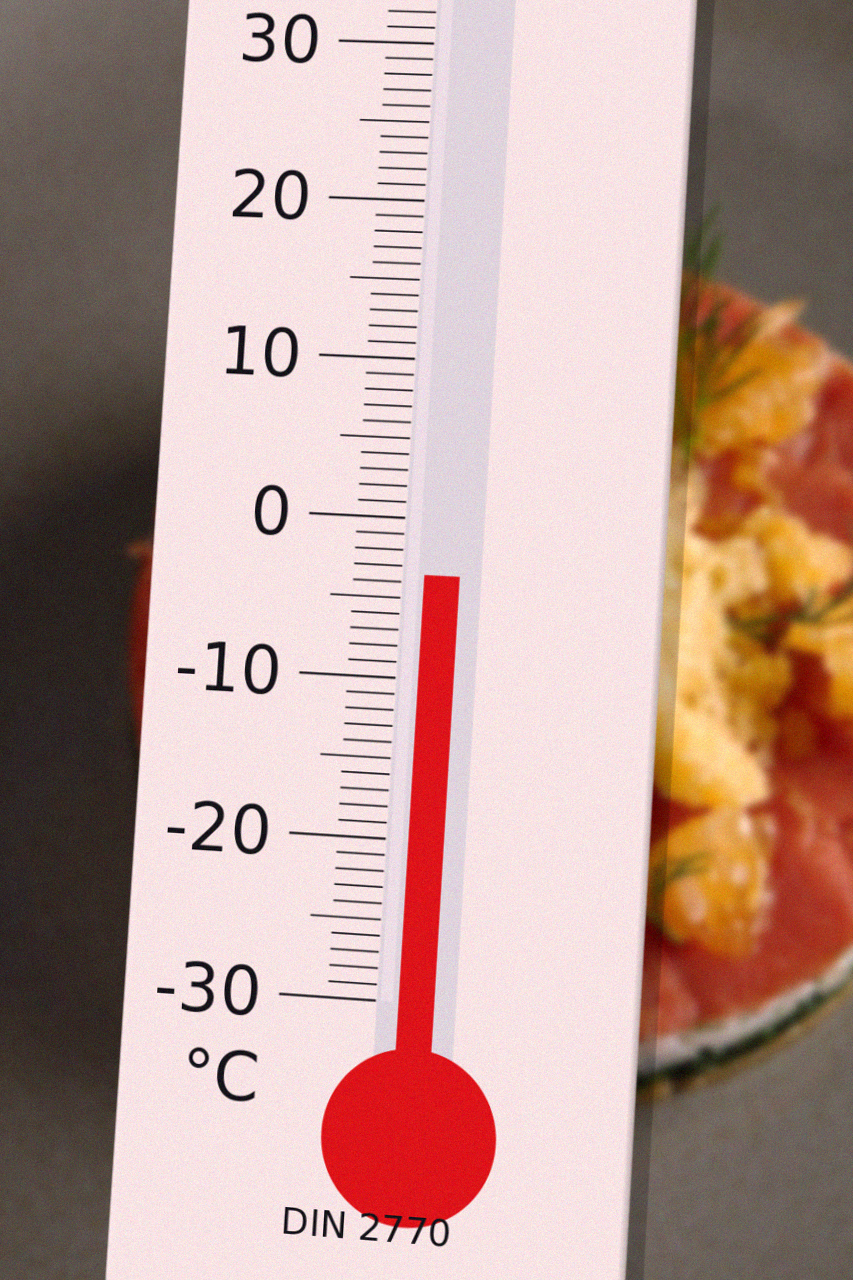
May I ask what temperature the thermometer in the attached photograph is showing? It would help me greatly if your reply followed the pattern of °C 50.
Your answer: °C -3.5
